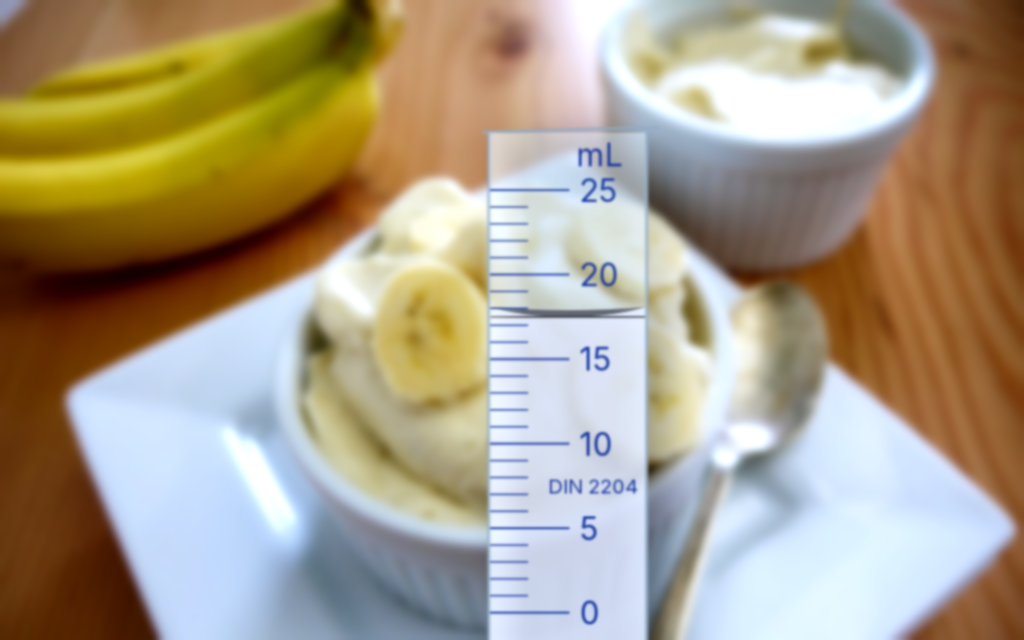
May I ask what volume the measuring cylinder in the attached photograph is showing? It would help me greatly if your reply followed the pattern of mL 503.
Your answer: mL 17.5
